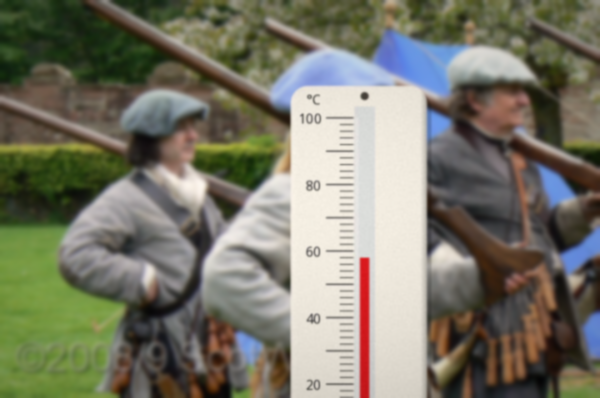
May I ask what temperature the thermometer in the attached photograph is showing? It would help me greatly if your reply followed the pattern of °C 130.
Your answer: °C 58
